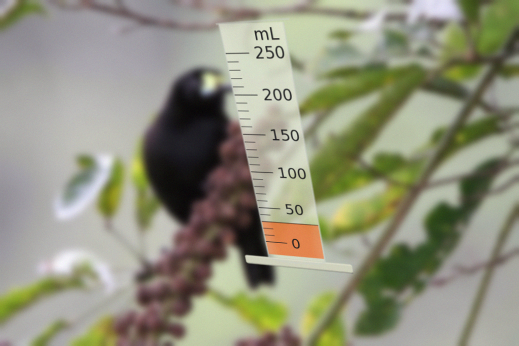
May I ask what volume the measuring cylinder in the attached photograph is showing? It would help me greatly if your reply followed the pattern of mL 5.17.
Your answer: mL 30
